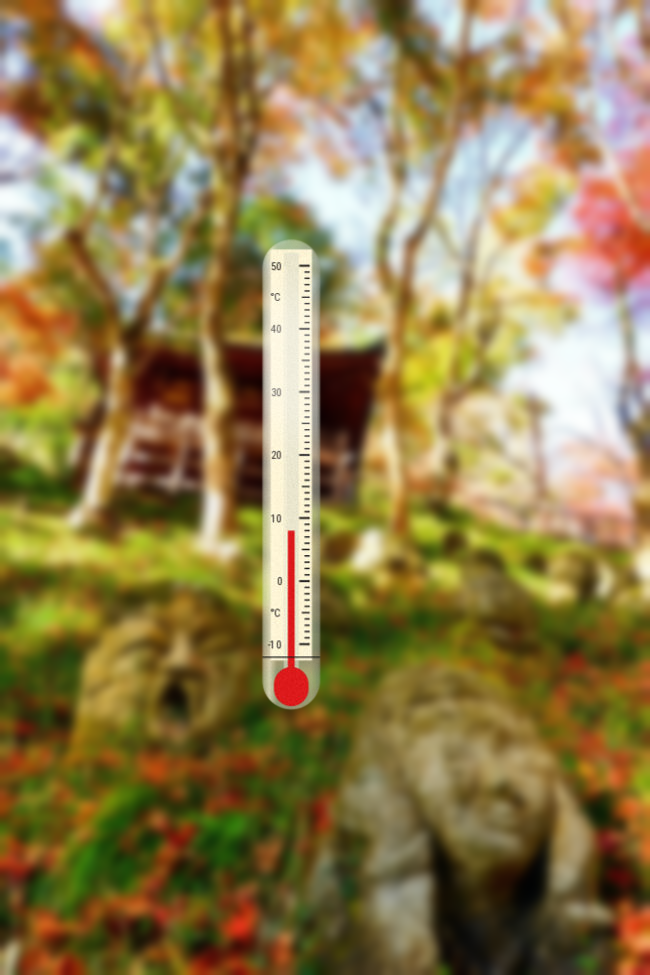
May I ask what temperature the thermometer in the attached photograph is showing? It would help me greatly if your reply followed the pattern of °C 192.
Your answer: °C 8
